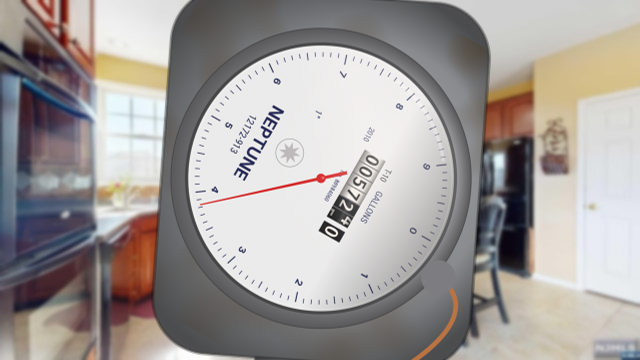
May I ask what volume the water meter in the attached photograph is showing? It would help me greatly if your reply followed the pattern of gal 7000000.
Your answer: gal 57243.8
